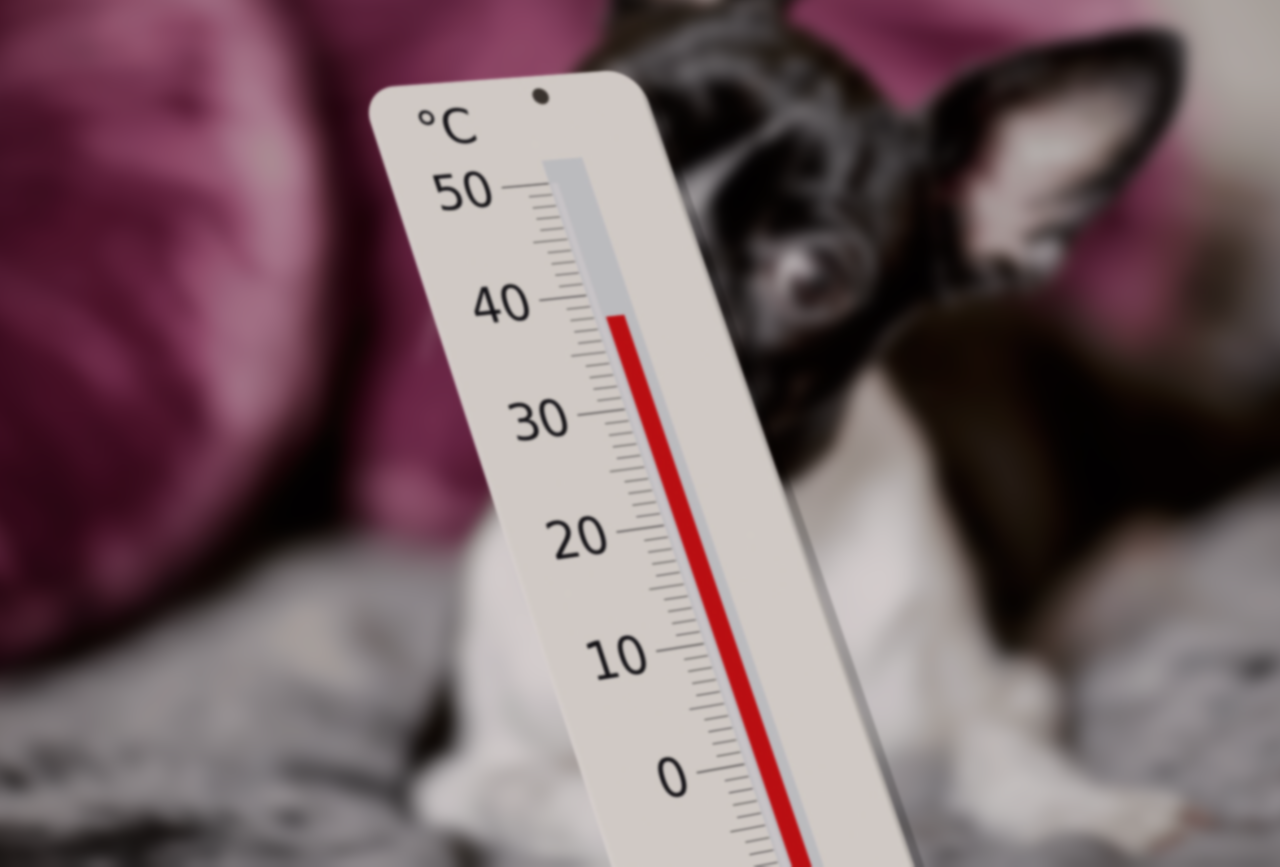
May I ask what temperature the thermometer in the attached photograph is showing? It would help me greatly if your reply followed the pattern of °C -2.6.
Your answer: °C 38
